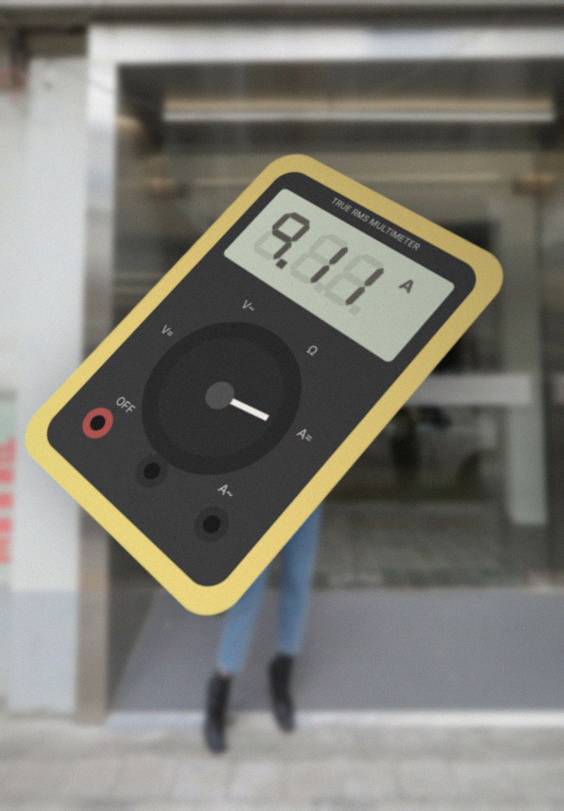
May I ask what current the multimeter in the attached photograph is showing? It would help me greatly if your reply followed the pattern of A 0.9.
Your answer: A 9.11
